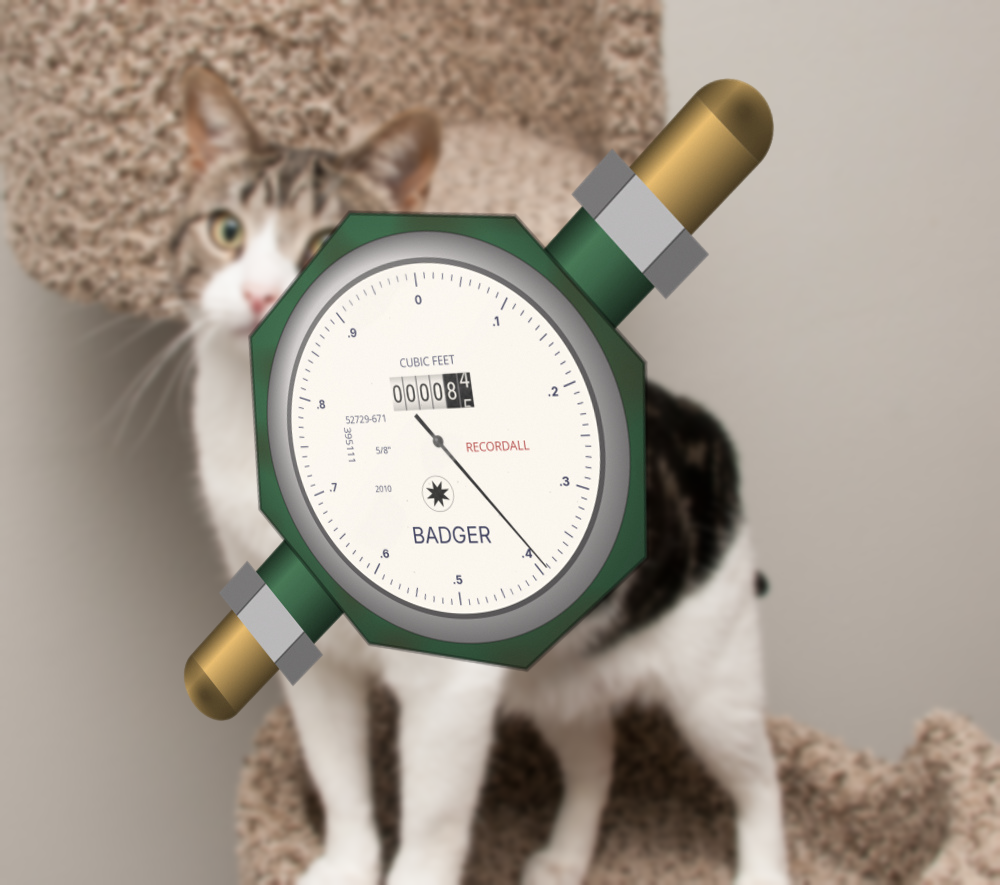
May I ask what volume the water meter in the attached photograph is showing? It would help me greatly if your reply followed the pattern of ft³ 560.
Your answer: ft³ 84.39
